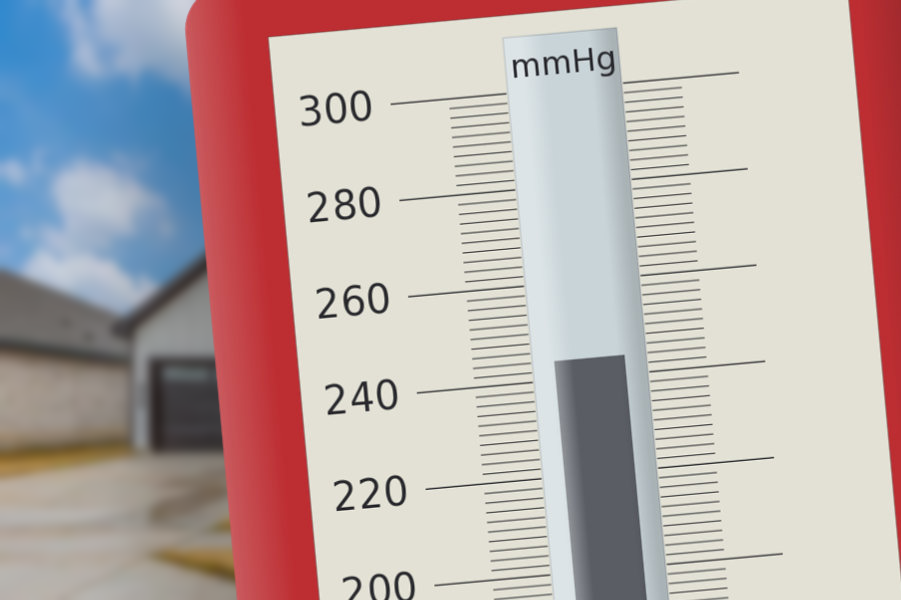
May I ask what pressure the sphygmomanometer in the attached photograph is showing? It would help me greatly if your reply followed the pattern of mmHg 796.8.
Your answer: mmHg 244
